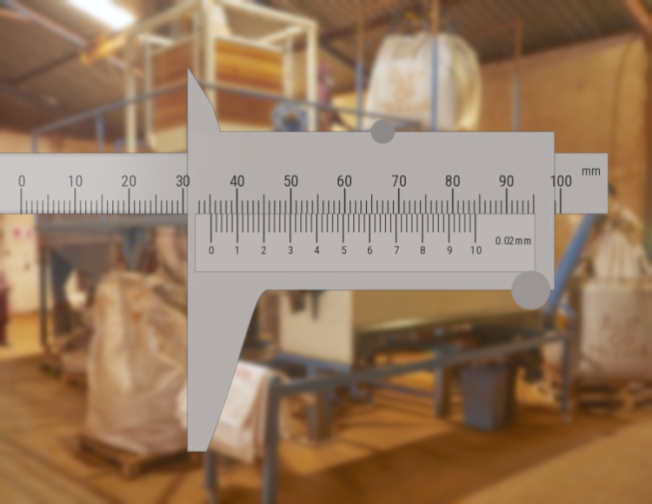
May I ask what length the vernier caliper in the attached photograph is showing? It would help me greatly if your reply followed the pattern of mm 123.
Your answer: mm 35.2
